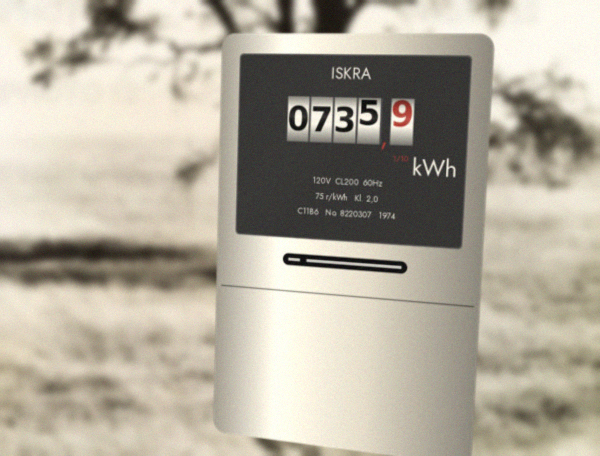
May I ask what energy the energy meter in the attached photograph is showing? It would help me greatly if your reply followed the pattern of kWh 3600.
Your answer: kWh 735.9
